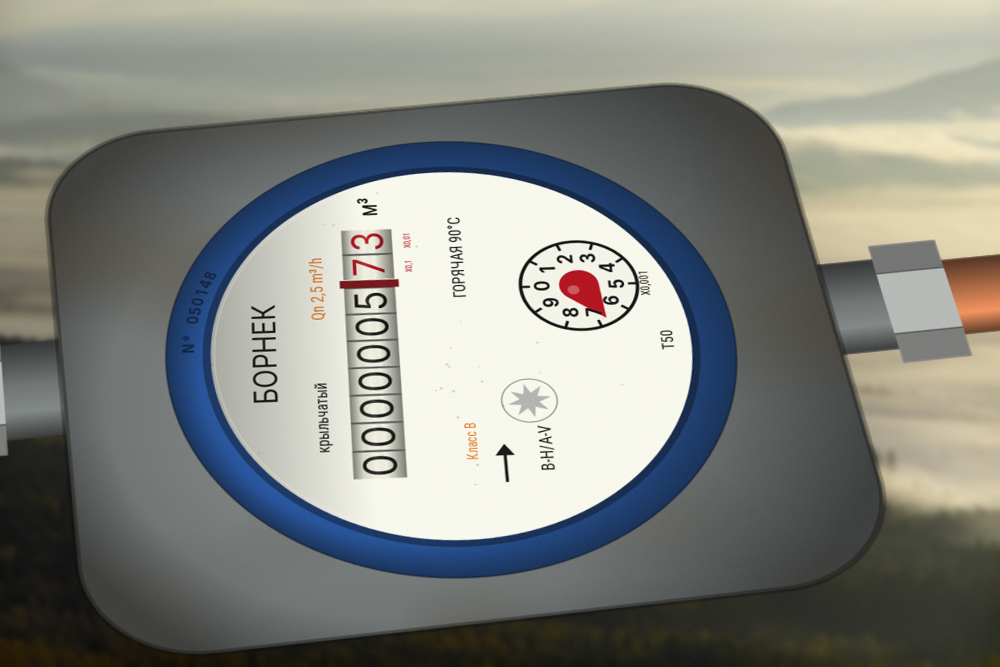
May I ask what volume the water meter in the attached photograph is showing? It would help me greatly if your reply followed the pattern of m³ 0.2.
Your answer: m³ 5.736
